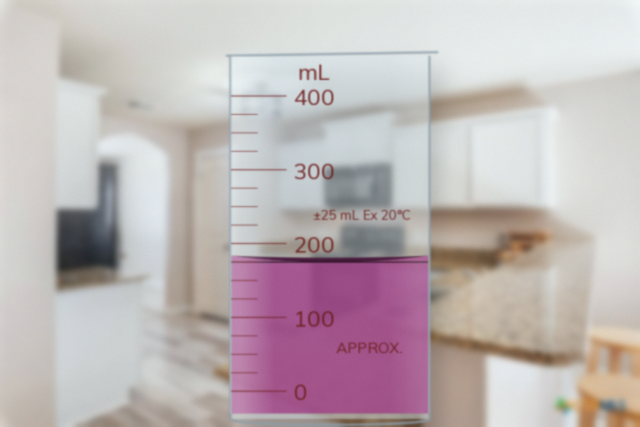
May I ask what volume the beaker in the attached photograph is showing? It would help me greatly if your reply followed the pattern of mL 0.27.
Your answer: mL 175
